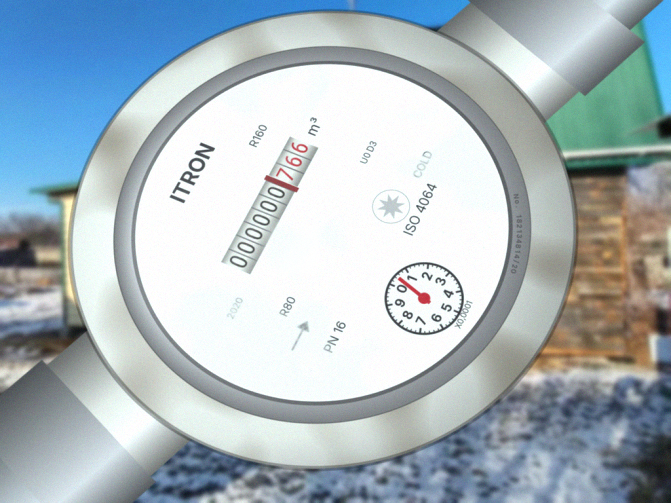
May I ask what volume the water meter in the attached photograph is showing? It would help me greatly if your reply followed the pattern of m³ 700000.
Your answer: m³ 0.7660
